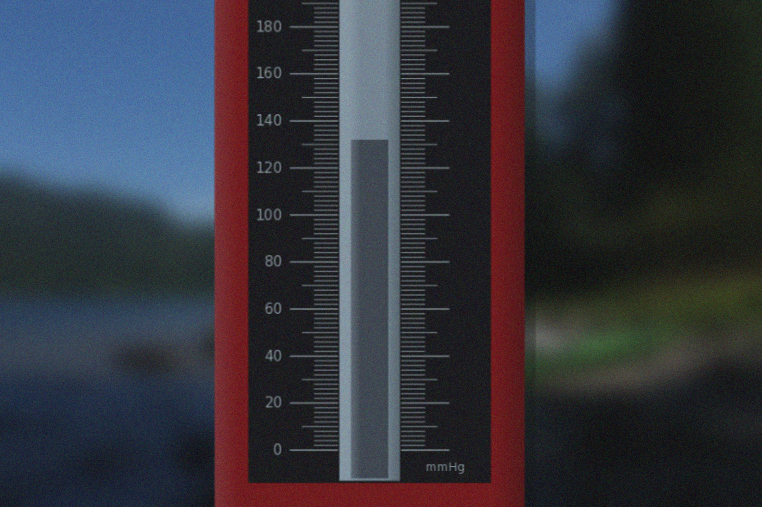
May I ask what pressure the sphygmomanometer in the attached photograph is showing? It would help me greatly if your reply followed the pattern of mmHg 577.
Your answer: mmHg 132
